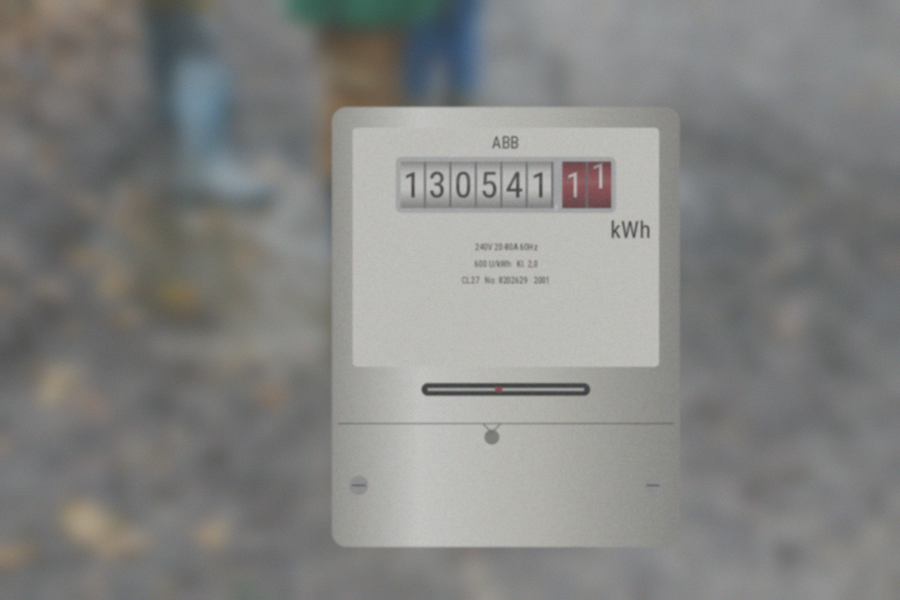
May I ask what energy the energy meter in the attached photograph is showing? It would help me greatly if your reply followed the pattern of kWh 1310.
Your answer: kWh 130541.11
